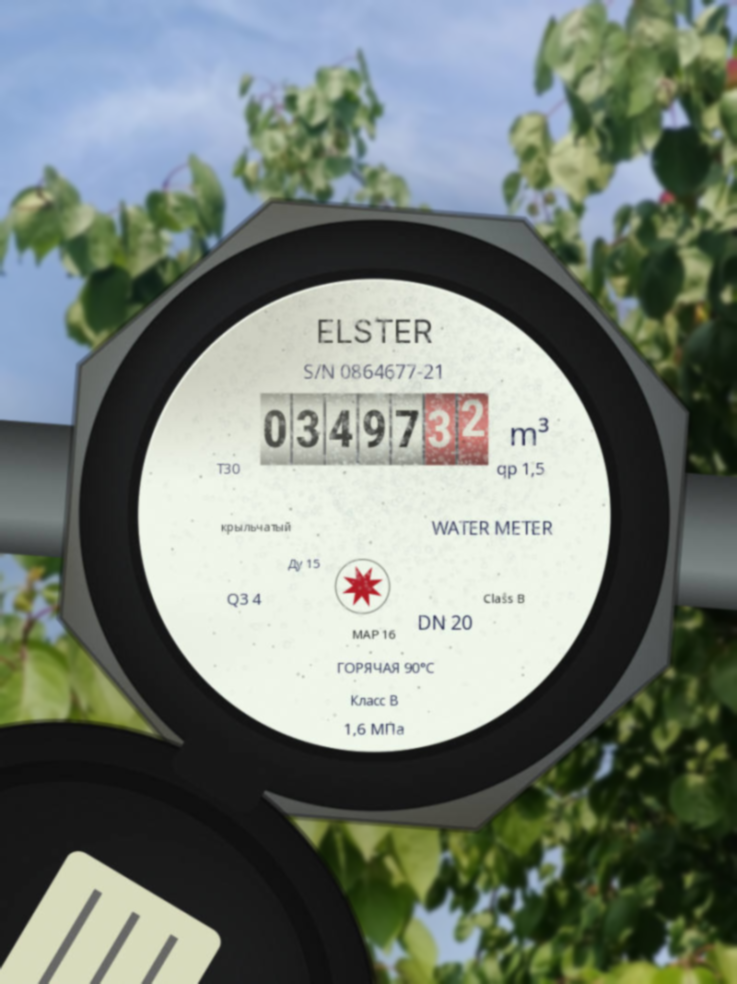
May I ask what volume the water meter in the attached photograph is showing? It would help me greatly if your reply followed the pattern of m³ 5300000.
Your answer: m³ 3497.32
